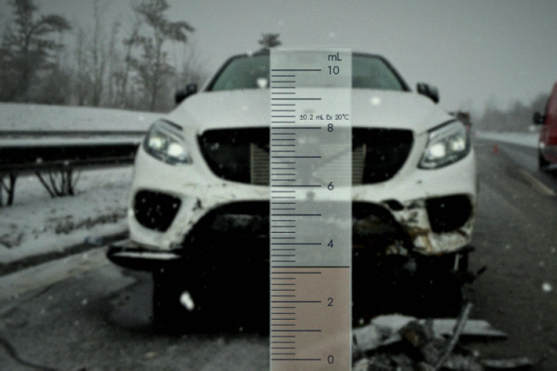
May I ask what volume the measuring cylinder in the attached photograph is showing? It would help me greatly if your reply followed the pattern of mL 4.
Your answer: mL 3.2
